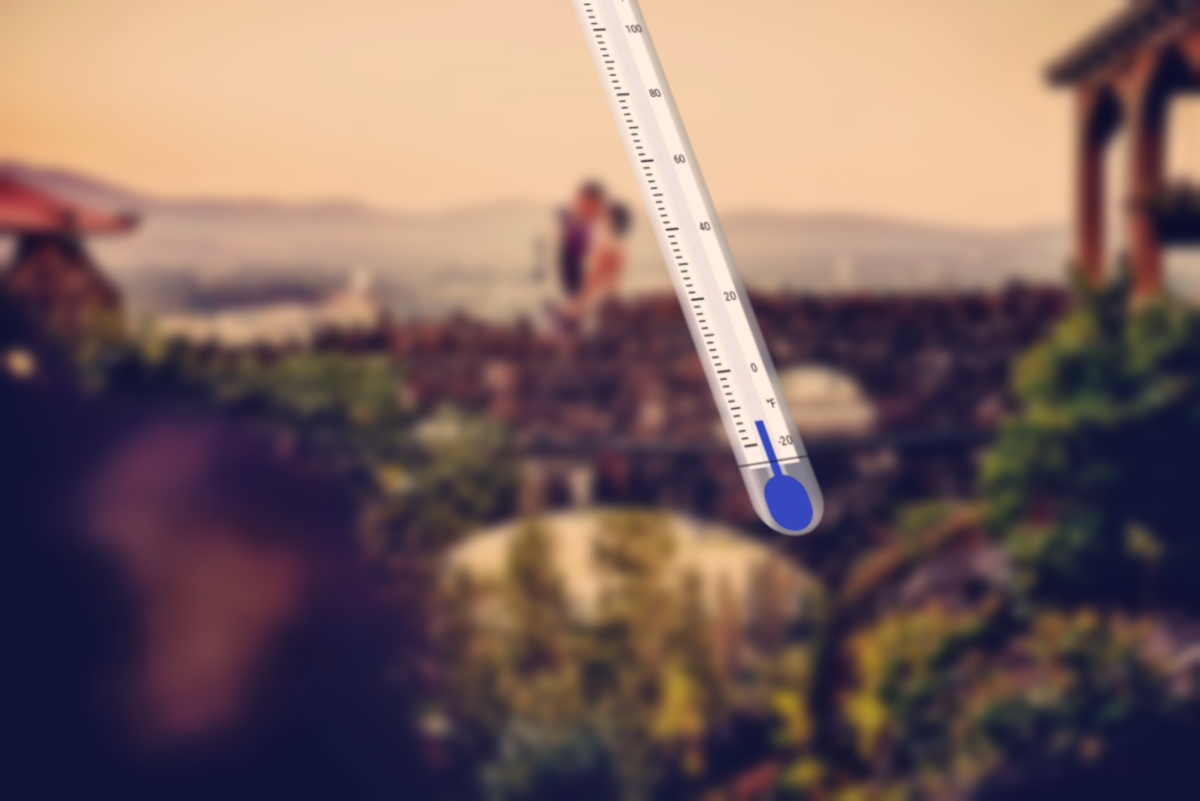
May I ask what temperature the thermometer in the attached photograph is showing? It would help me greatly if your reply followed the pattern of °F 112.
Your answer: °F -14
